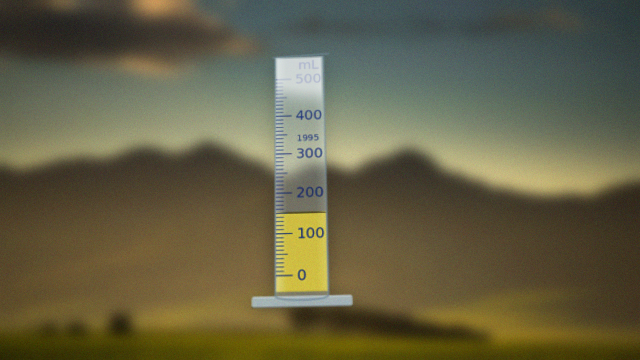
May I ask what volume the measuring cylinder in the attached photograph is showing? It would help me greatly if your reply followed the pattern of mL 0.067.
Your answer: mL 150
